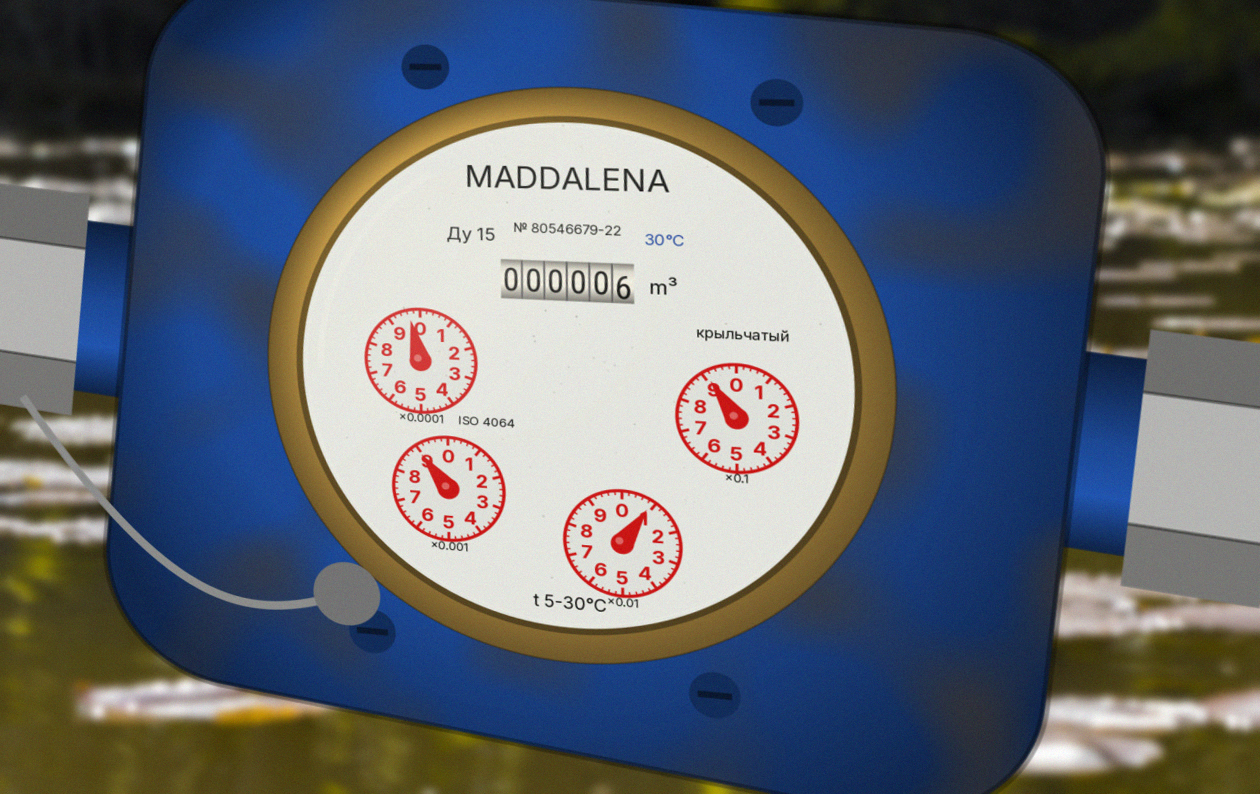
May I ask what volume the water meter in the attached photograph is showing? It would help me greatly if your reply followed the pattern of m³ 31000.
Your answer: m³ 5.9089
